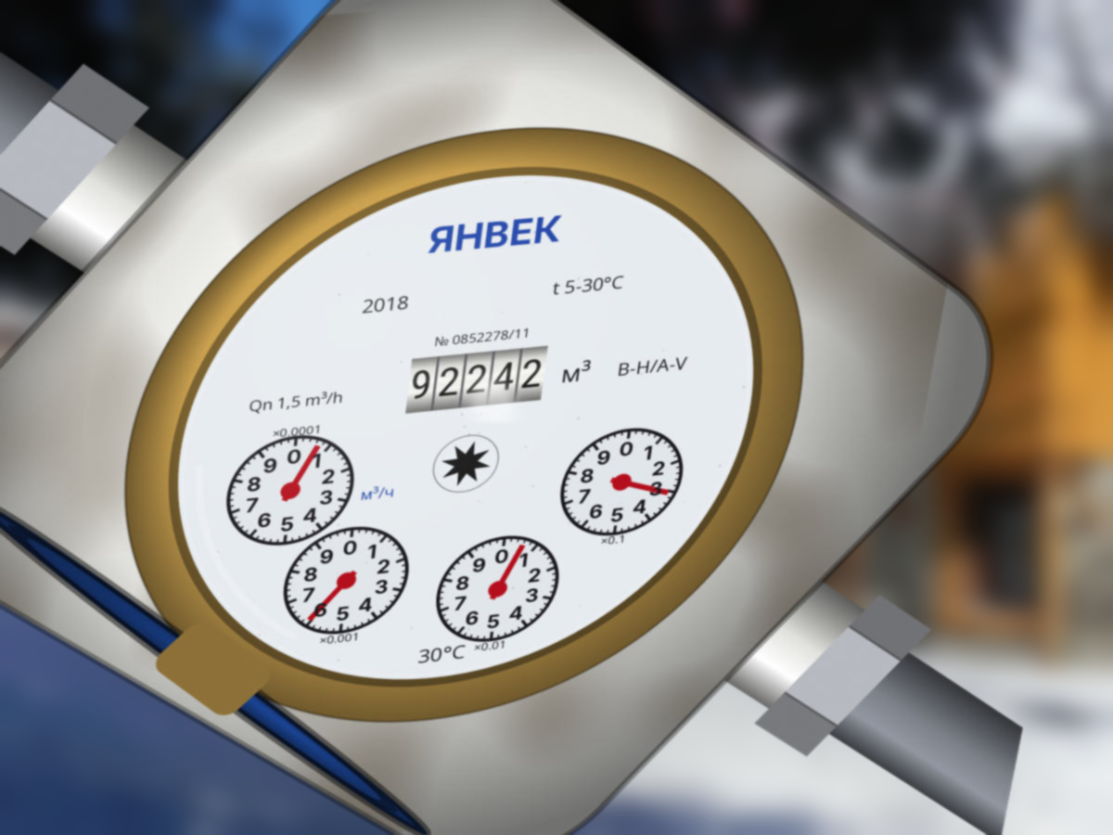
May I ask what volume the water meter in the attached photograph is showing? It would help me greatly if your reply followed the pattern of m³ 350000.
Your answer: m³ 92242.3060
